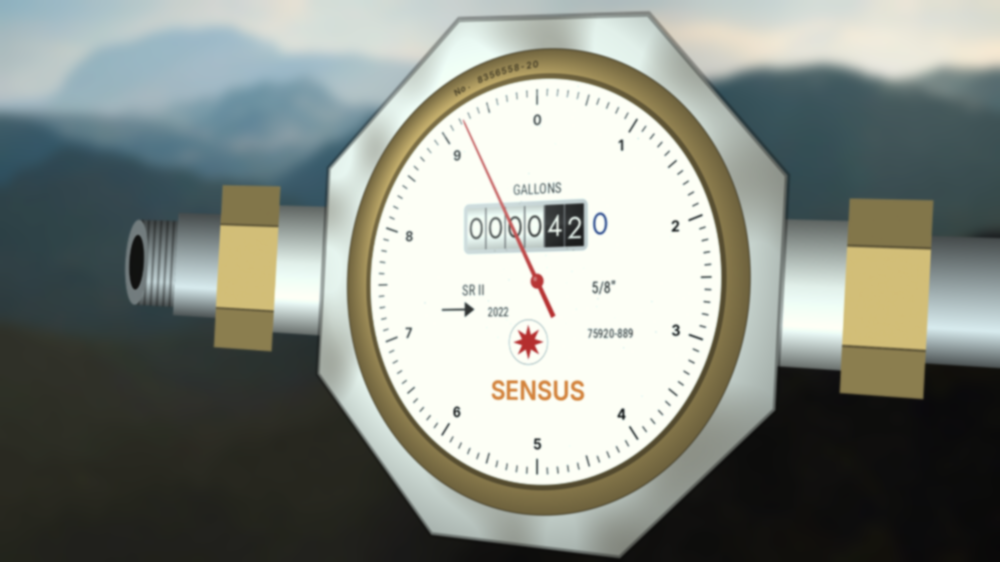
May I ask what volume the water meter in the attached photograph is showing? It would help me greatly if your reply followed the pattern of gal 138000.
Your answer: gal 419.2
